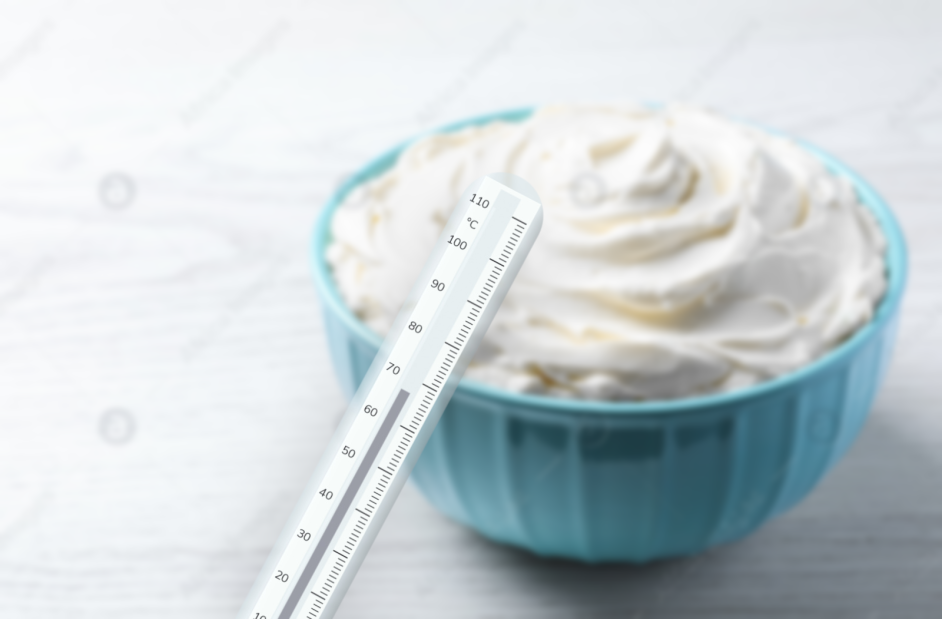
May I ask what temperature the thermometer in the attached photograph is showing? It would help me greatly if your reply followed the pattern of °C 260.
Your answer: °C 67
